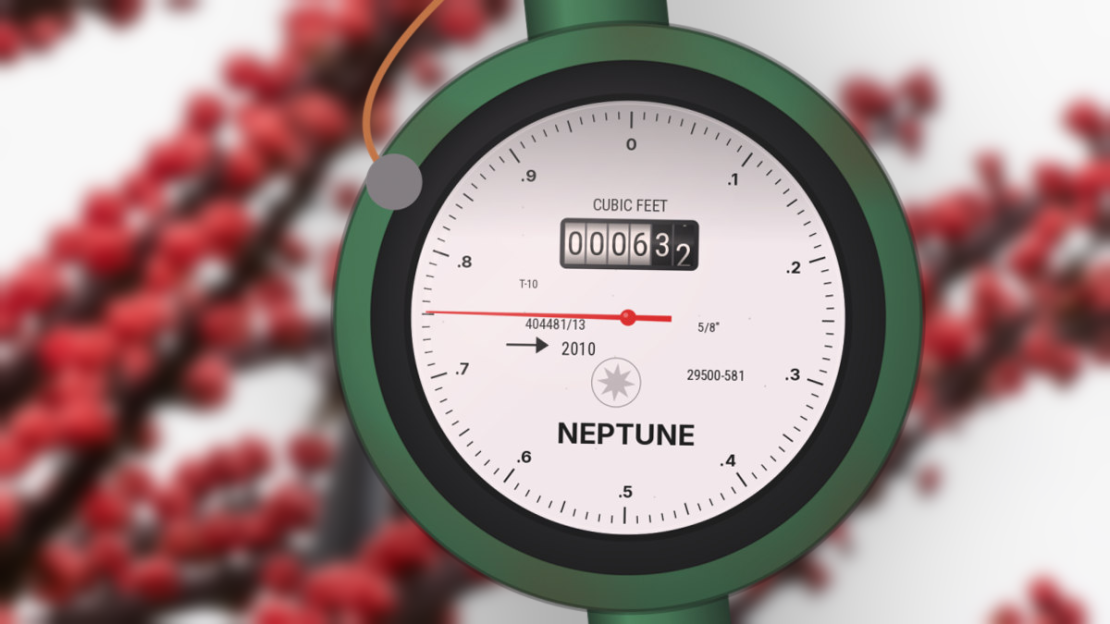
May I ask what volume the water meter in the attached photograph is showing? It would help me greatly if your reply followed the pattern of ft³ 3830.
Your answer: ft³ 631.75
